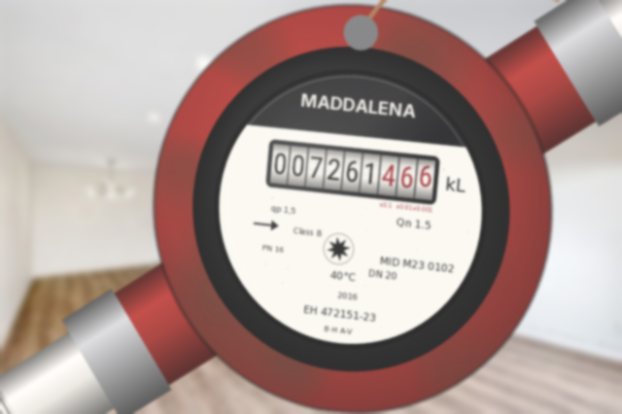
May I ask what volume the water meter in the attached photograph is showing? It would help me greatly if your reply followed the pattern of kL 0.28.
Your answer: kL 7261.466
